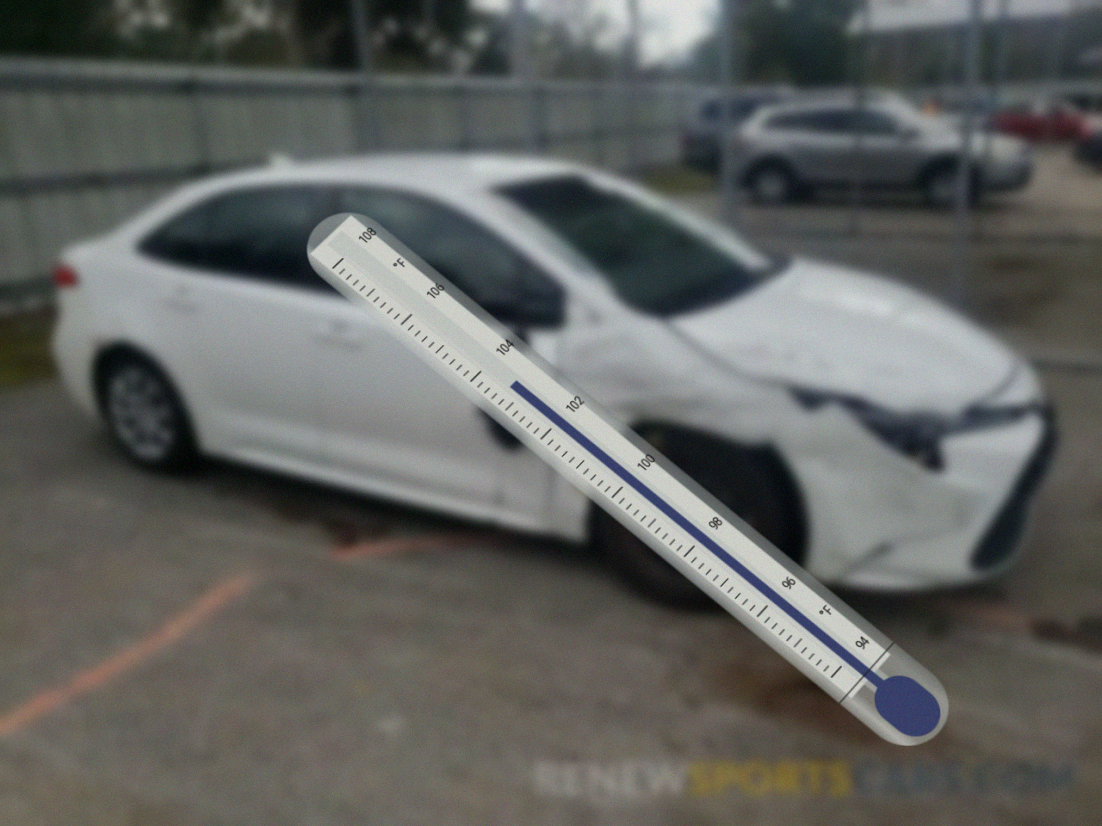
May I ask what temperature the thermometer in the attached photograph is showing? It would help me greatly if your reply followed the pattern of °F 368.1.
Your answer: °F 103.3
